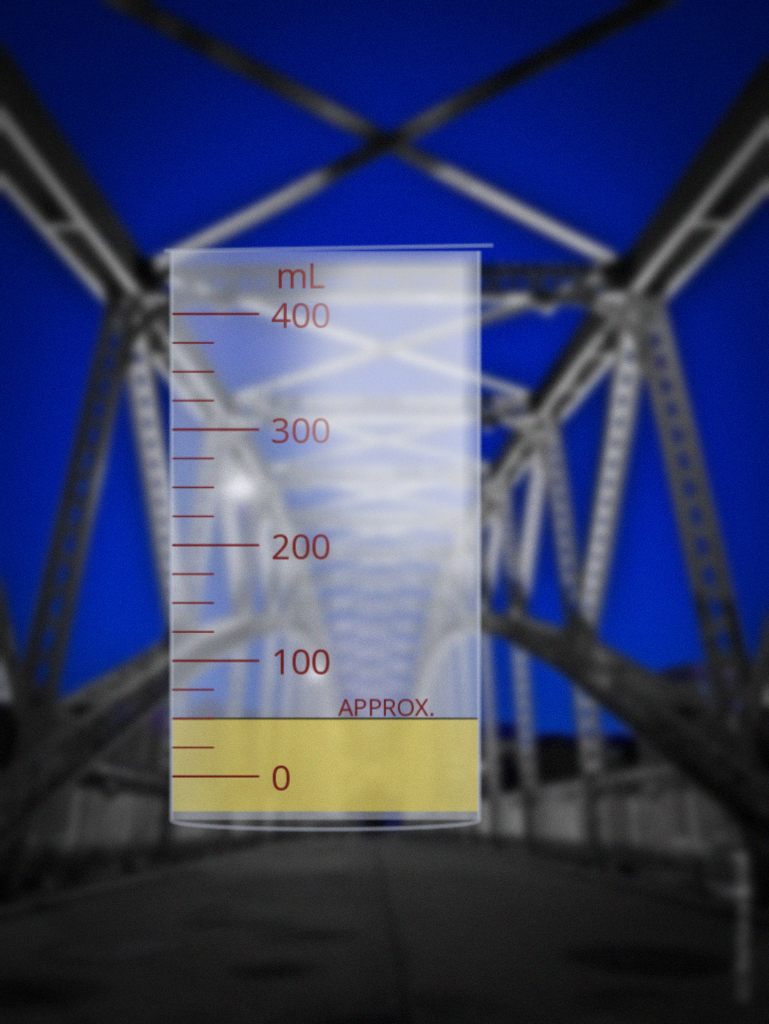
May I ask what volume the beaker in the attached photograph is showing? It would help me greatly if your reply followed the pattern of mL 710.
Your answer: mL 50
